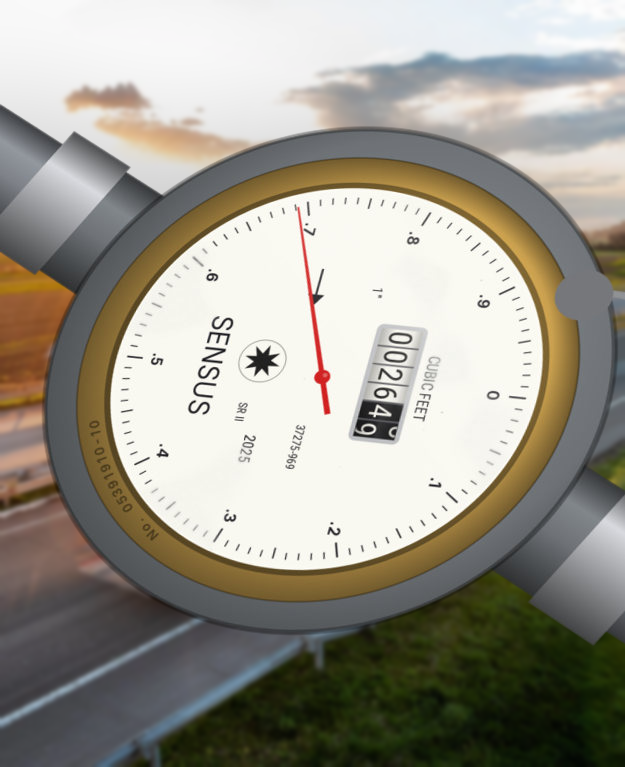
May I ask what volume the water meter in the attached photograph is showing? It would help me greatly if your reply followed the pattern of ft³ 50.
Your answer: ft³ 2648.69
